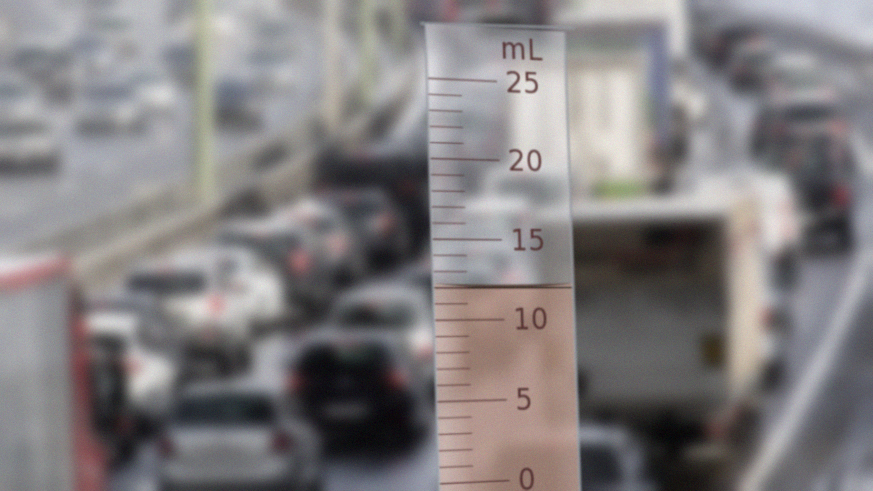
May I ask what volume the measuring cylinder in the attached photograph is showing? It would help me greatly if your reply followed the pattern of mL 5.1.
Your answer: mL 12
